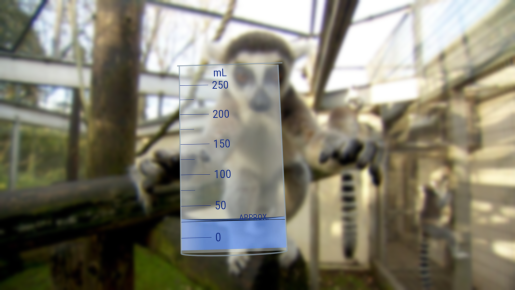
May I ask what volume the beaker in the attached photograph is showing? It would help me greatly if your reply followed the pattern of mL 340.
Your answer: mL 25
